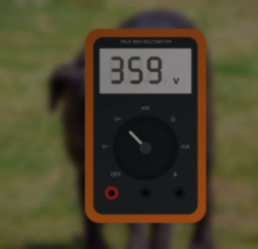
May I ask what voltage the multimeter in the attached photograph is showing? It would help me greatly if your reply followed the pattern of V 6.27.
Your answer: V 359
